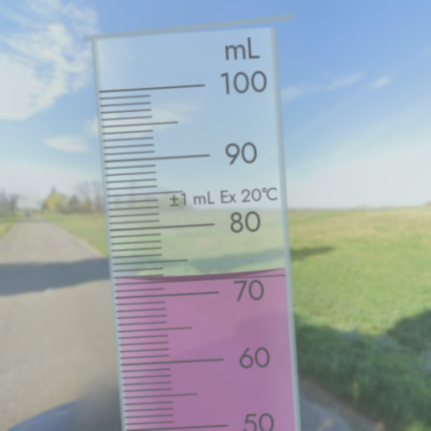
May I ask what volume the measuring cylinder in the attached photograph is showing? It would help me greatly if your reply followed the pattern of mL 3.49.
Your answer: mL 72
